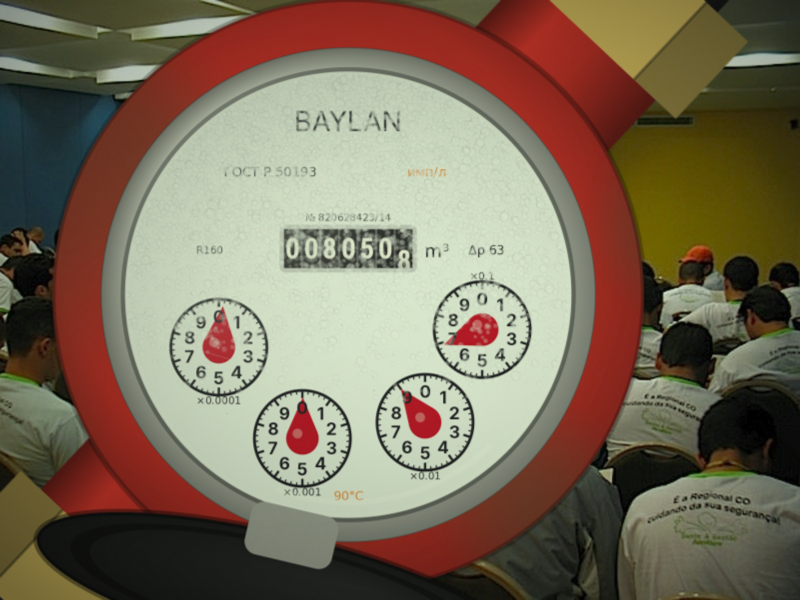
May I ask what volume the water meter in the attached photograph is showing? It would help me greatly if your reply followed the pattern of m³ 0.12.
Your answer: m³ 80507.6900
